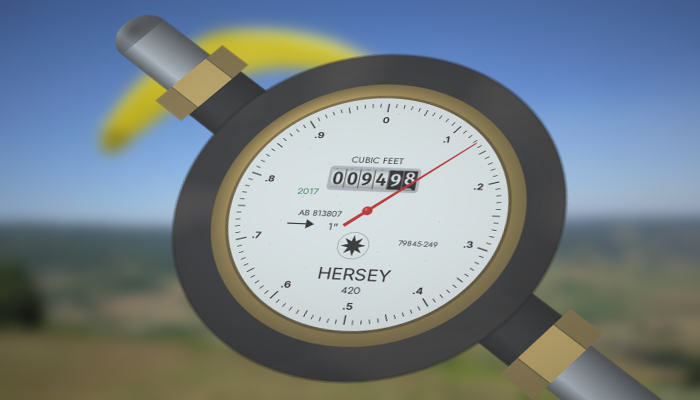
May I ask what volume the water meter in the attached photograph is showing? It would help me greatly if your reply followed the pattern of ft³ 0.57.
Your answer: ft³ 9498.13
